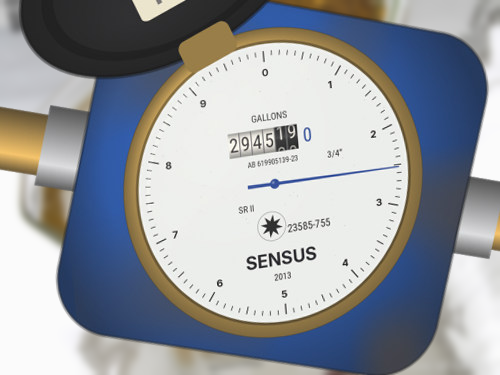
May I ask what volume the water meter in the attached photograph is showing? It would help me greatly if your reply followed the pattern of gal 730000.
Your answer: gal 2945192.5
